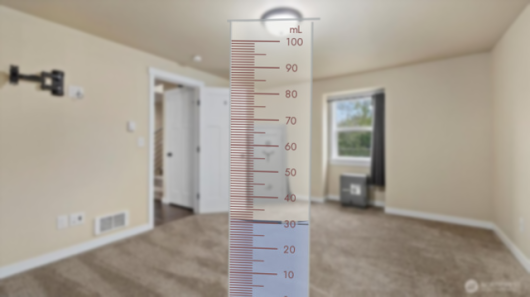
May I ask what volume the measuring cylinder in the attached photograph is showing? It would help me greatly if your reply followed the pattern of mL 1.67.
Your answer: mL 30
